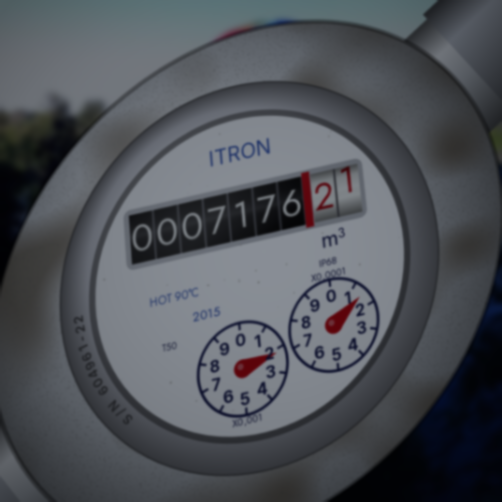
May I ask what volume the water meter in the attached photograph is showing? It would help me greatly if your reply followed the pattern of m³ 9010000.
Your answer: m³ 7176.2121
